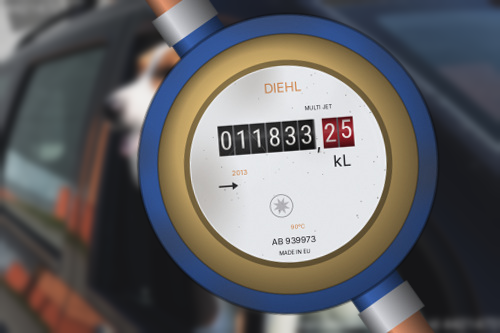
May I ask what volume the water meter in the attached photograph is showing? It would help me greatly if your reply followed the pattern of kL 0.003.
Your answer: kL 11833.25
